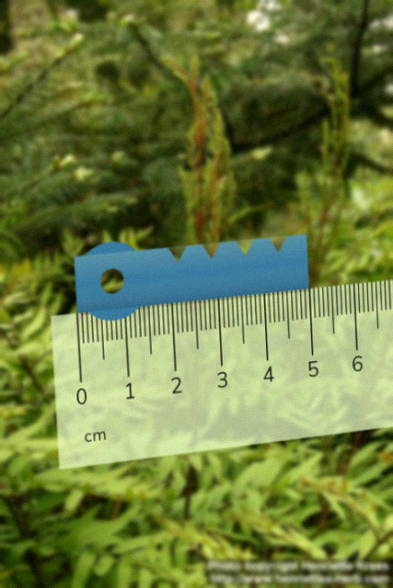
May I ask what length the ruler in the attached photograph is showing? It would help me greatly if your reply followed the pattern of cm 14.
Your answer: cm 5
